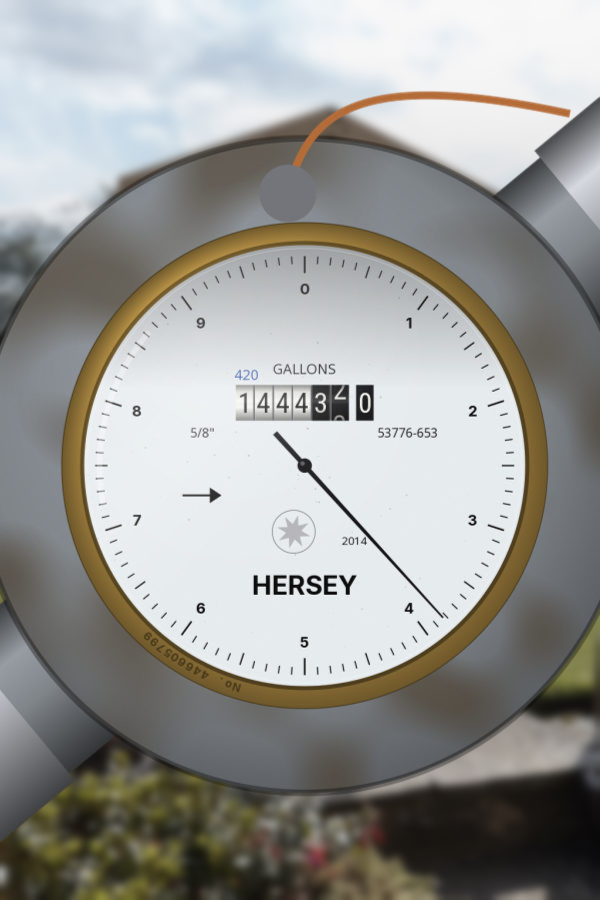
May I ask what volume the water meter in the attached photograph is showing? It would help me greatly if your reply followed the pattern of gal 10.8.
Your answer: gal 1444323.8
